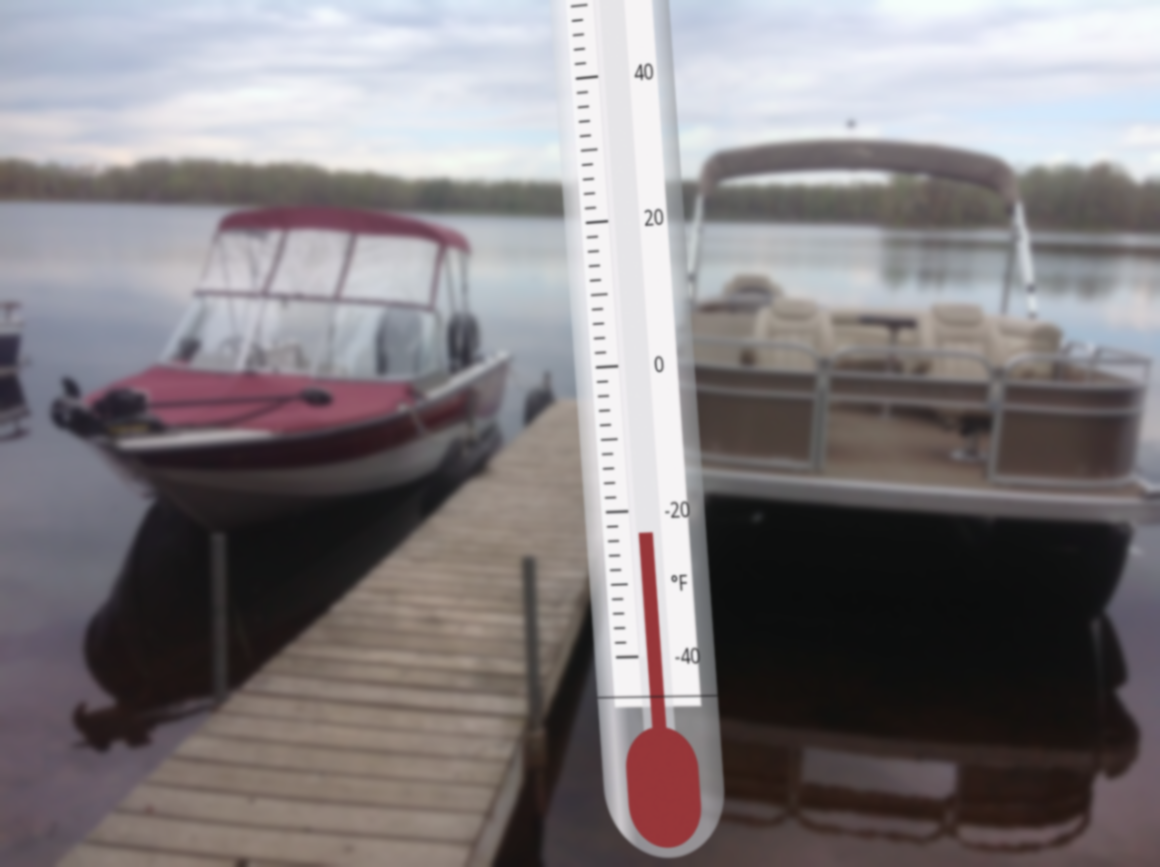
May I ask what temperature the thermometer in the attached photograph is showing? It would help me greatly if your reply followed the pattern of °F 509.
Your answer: °F -23
